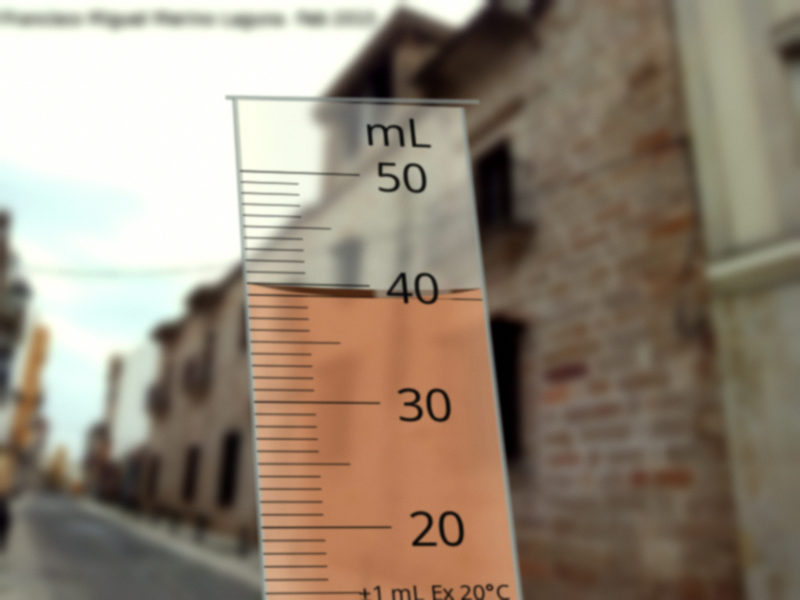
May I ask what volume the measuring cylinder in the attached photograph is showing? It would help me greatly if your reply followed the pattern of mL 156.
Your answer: mL 39
